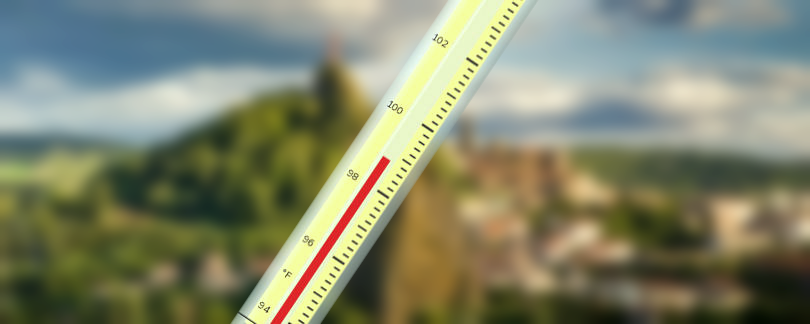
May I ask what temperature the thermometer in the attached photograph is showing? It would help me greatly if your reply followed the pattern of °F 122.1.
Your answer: °F 98.8
